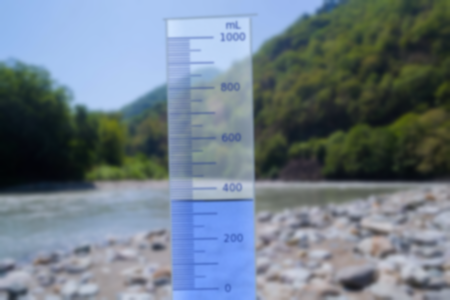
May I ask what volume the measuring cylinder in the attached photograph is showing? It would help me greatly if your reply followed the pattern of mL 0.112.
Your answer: mL 350
